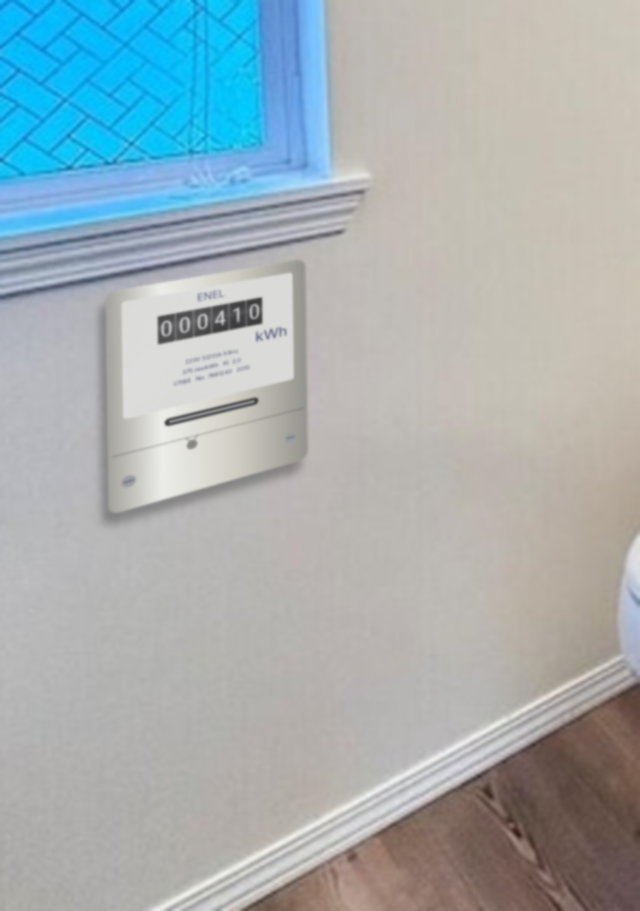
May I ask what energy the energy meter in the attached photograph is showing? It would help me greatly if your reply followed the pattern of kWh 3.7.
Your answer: kWh 410
